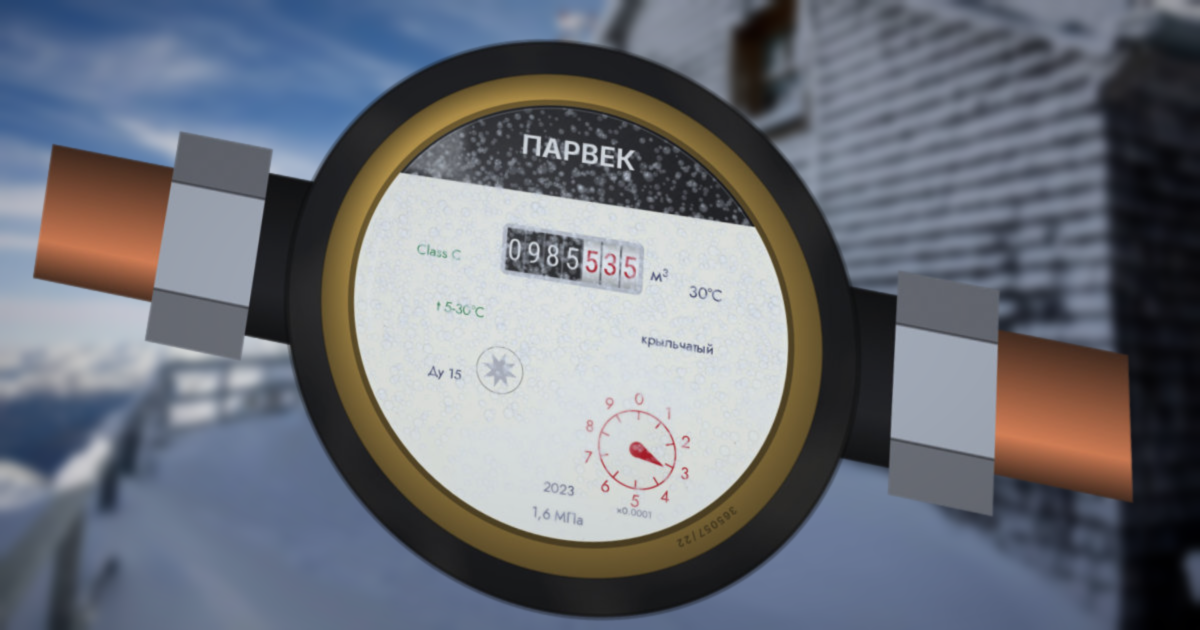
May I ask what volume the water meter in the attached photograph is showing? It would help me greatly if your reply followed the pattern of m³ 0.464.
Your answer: m³ 985.5353
